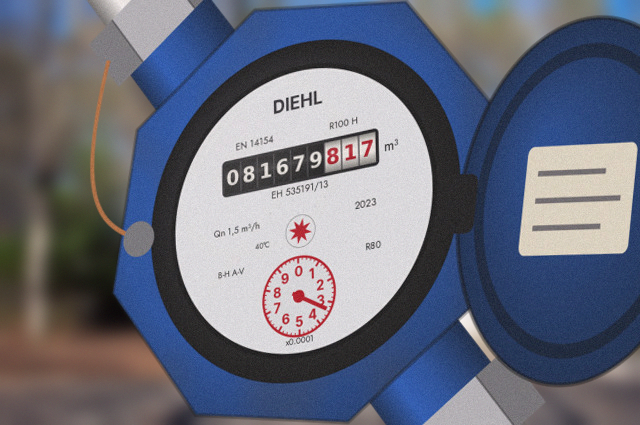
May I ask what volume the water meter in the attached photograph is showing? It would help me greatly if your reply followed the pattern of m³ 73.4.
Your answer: m³ 81679.8173
